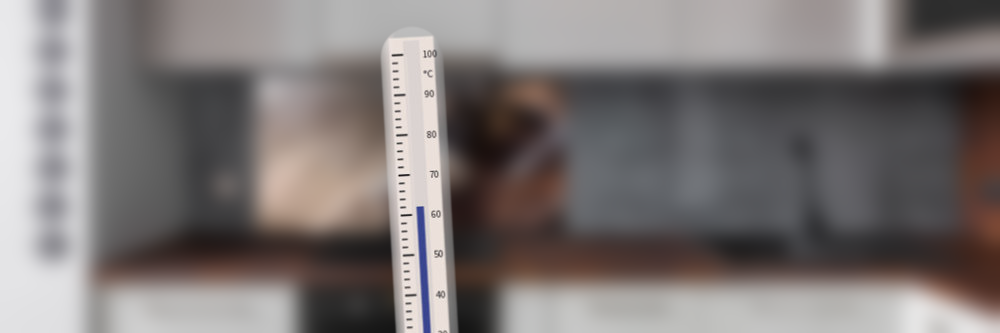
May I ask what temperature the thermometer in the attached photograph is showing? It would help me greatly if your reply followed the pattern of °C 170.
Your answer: °C 62
